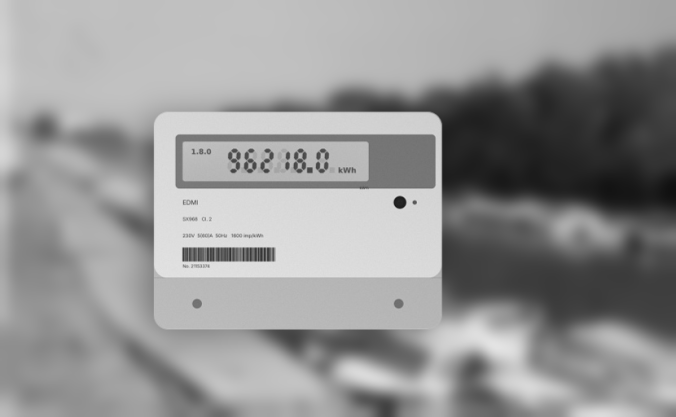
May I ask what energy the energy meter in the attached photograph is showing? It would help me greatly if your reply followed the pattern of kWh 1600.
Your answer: kWh 96218.0
